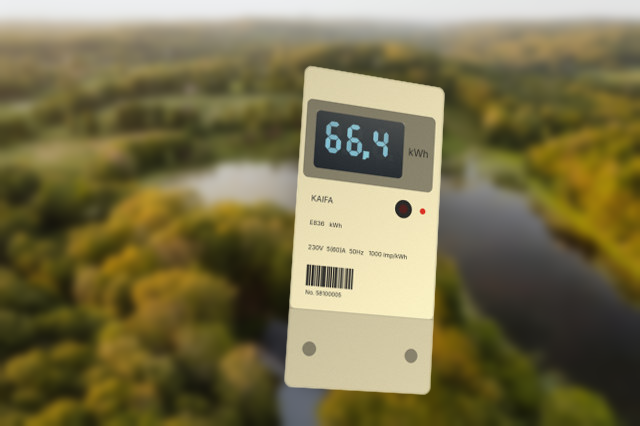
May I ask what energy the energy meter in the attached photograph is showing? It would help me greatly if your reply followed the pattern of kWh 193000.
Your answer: kWh 66.4
